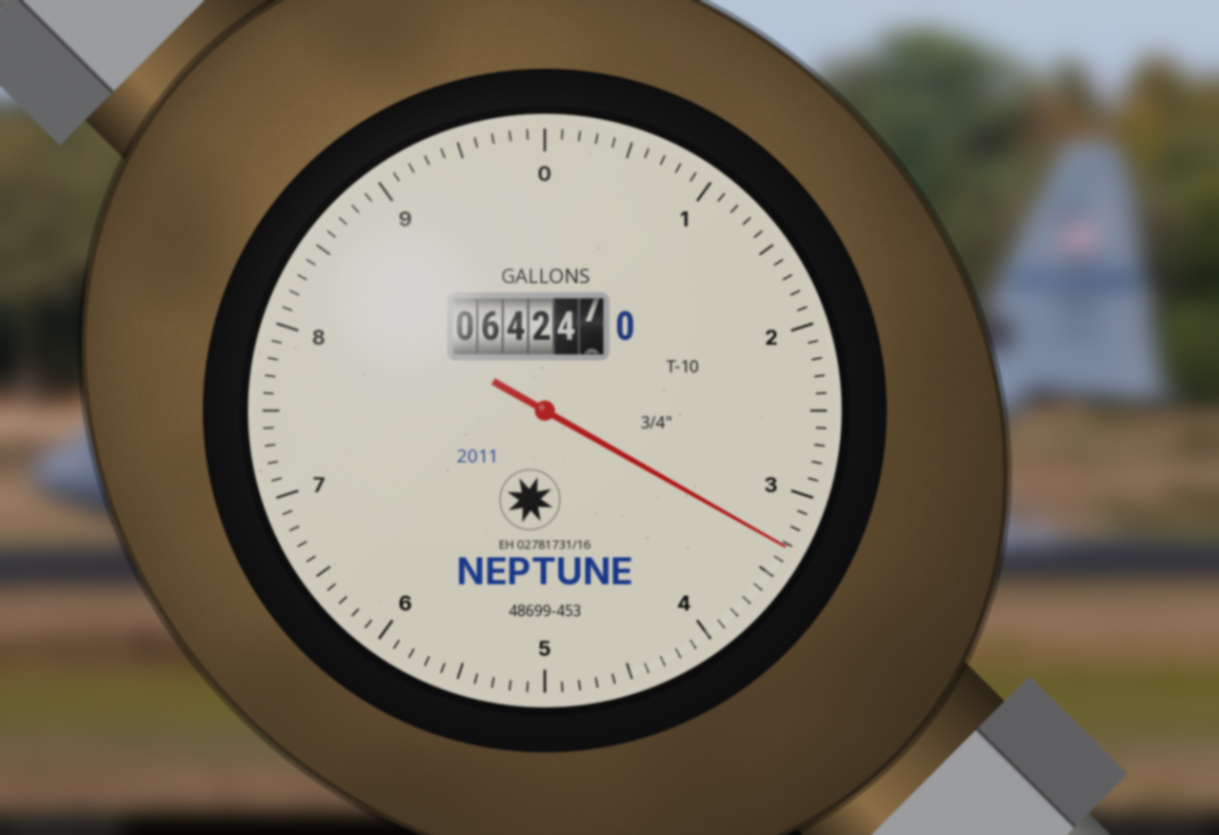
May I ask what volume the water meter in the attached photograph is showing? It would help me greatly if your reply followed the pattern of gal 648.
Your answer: gal 642473.3
